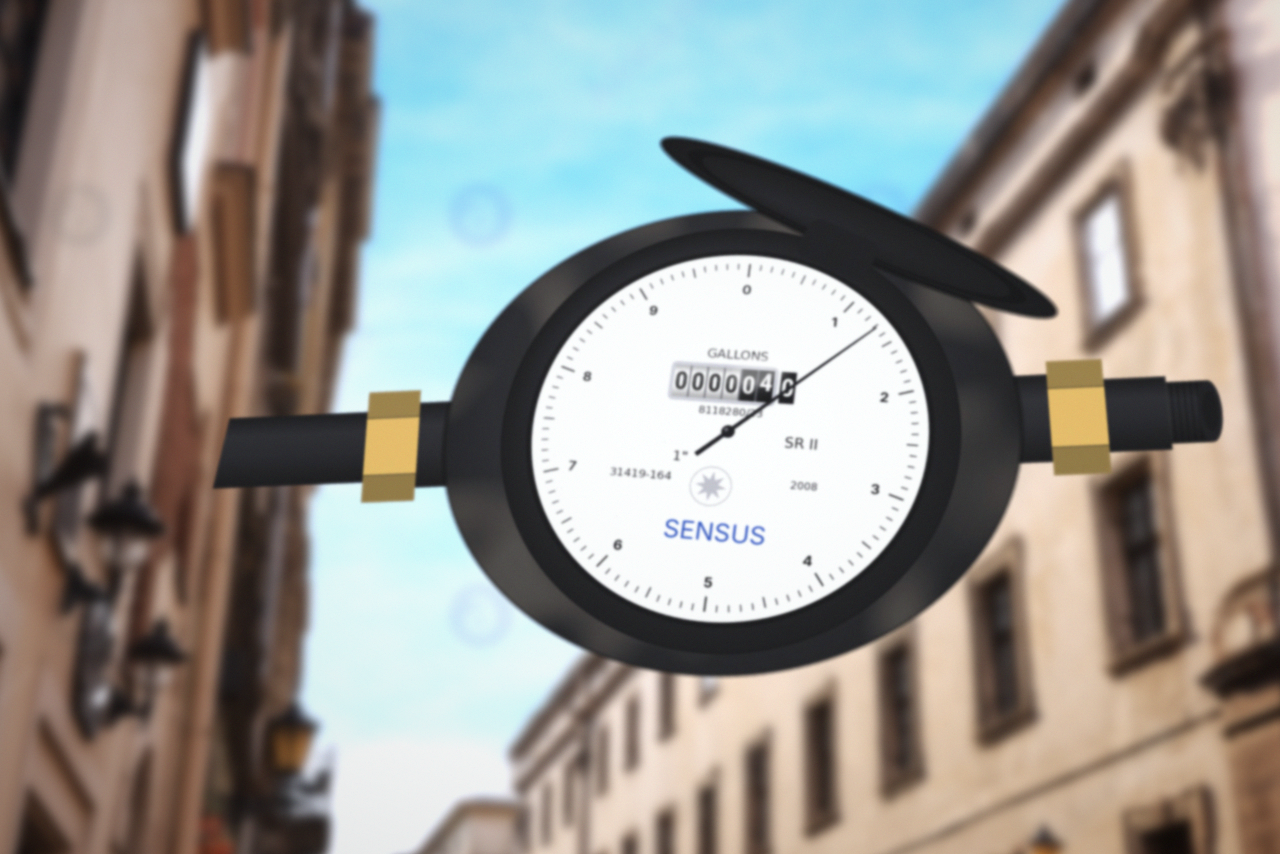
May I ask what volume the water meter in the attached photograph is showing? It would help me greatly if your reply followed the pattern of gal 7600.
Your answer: gal 41.3
